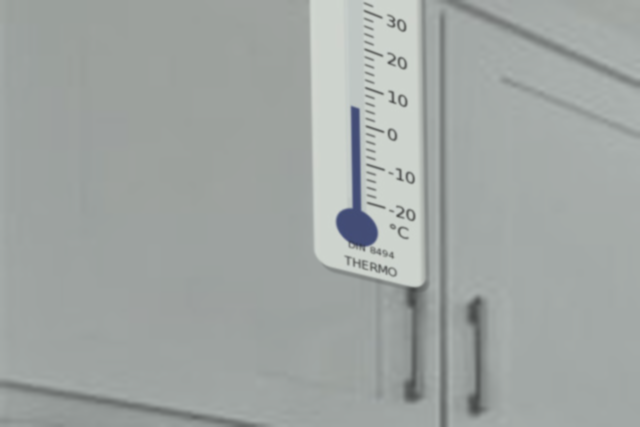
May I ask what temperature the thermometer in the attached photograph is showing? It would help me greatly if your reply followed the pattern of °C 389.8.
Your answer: °C 4
